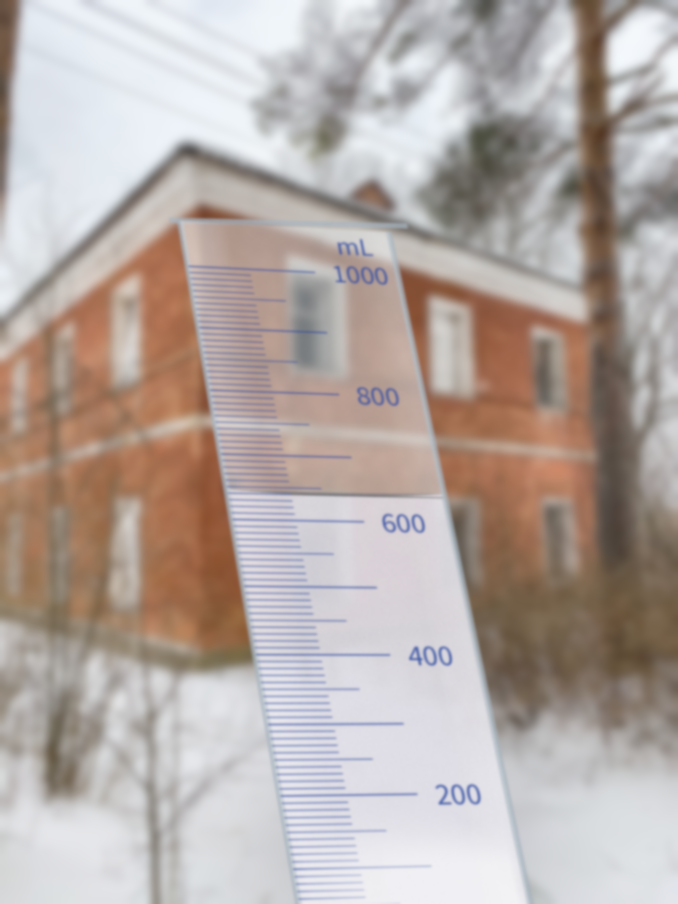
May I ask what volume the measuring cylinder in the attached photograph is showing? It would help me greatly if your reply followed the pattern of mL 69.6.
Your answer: mL 640
